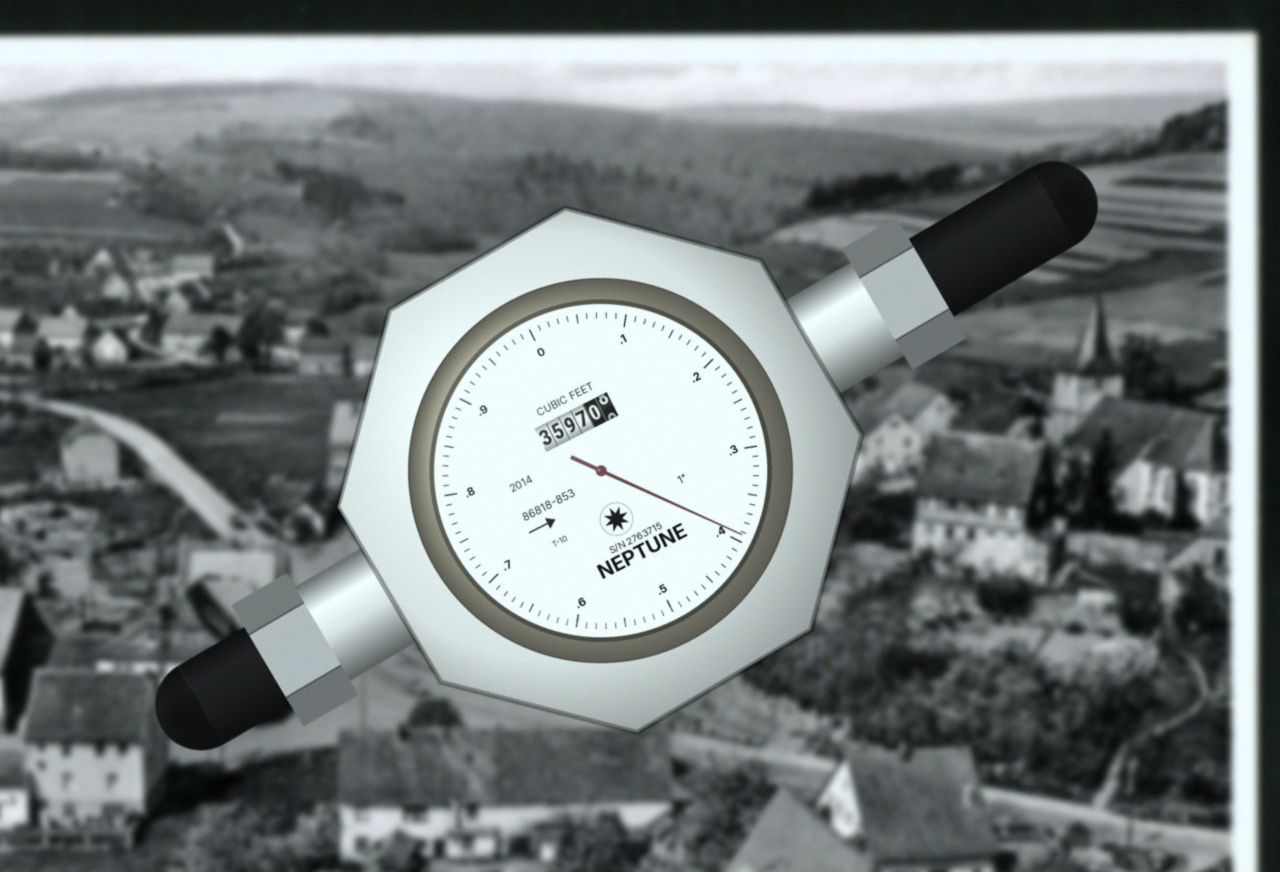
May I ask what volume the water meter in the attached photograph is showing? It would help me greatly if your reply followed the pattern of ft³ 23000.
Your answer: ft³ 359708.39
